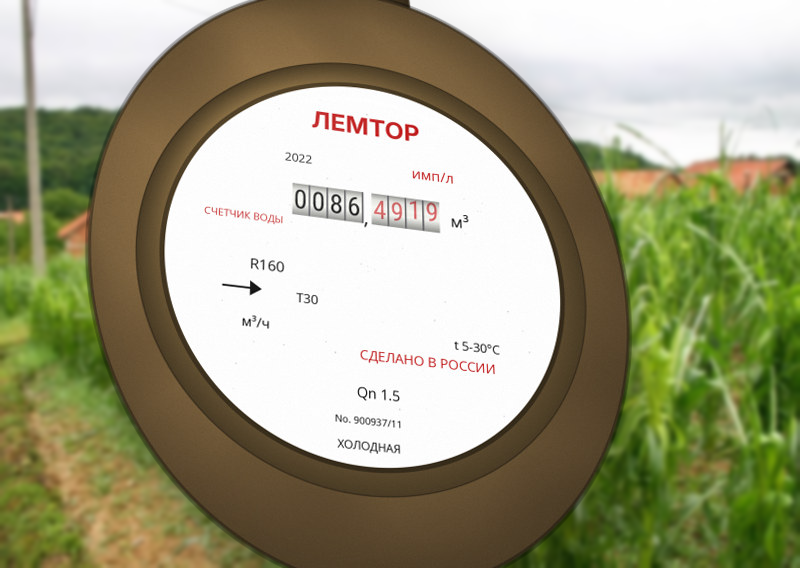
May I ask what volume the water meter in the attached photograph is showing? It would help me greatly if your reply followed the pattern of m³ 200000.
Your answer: m³ 86.4919
